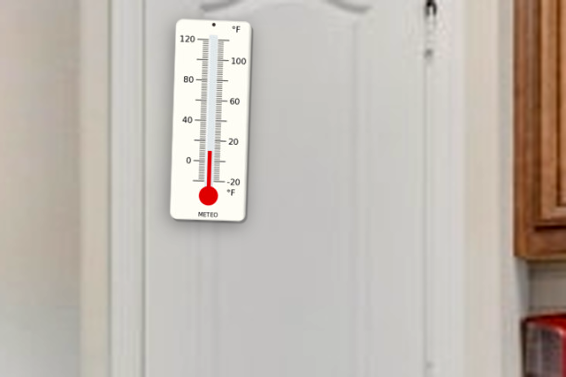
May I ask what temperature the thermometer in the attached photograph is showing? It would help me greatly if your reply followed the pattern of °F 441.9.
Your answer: °F 10
